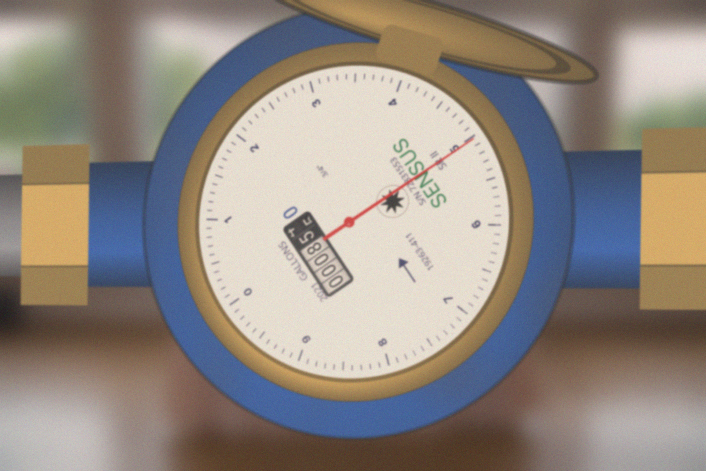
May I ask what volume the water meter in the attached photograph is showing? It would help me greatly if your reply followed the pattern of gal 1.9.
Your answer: gal 8545.0
